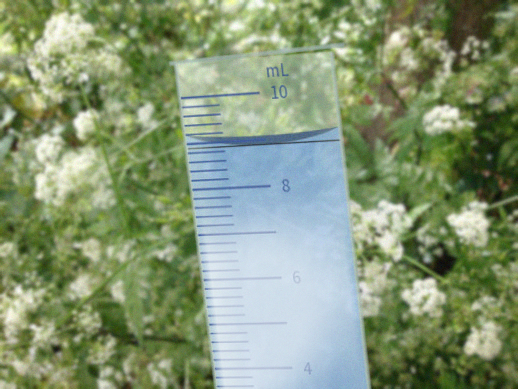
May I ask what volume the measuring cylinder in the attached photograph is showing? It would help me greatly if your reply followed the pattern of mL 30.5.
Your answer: mL 8.9
